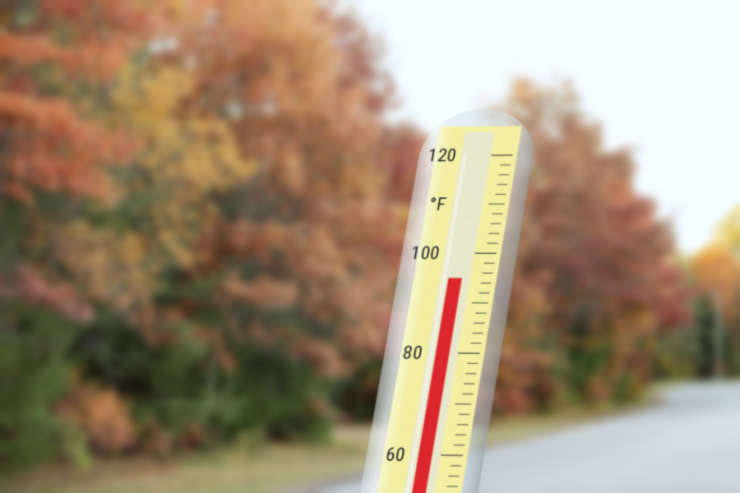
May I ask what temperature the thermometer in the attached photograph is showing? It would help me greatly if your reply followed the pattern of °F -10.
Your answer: °F 95
